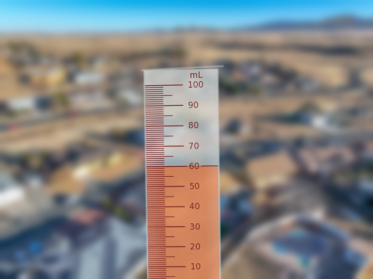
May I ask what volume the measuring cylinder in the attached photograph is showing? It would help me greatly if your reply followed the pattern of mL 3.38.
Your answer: mL 60
